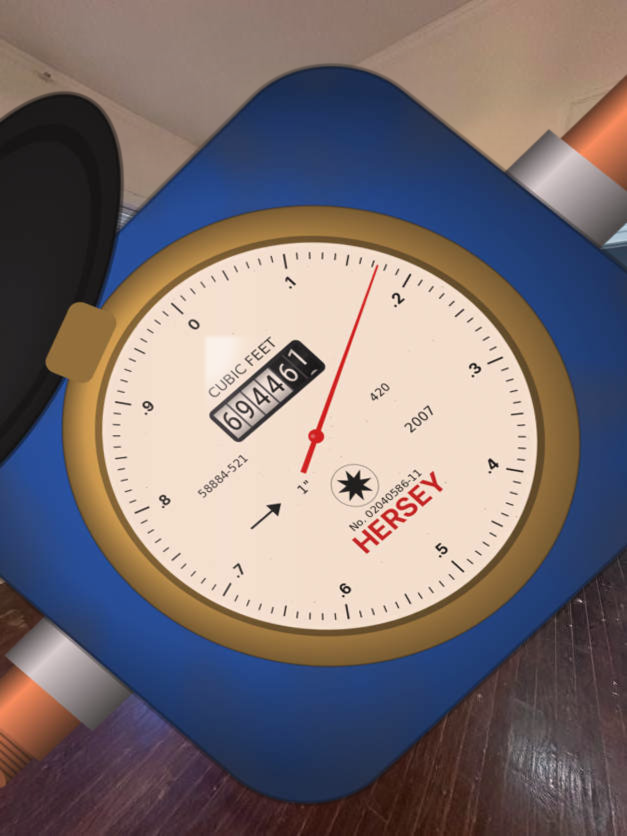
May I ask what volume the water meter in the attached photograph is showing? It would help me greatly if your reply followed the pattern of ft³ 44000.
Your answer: ft³ 694461.17
